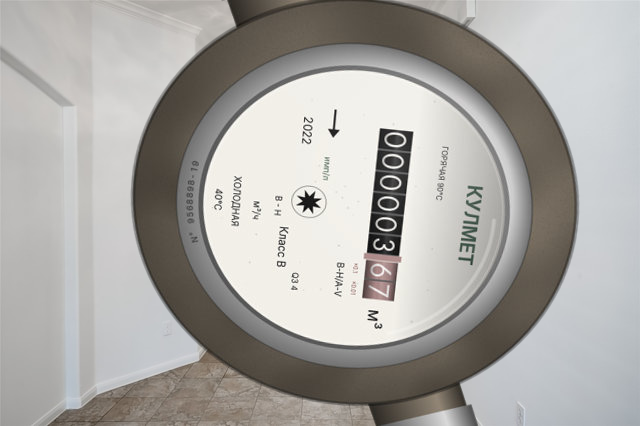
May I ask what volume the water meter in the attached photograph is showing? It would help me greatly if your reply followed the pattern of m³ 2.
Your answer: m³ 3.67
